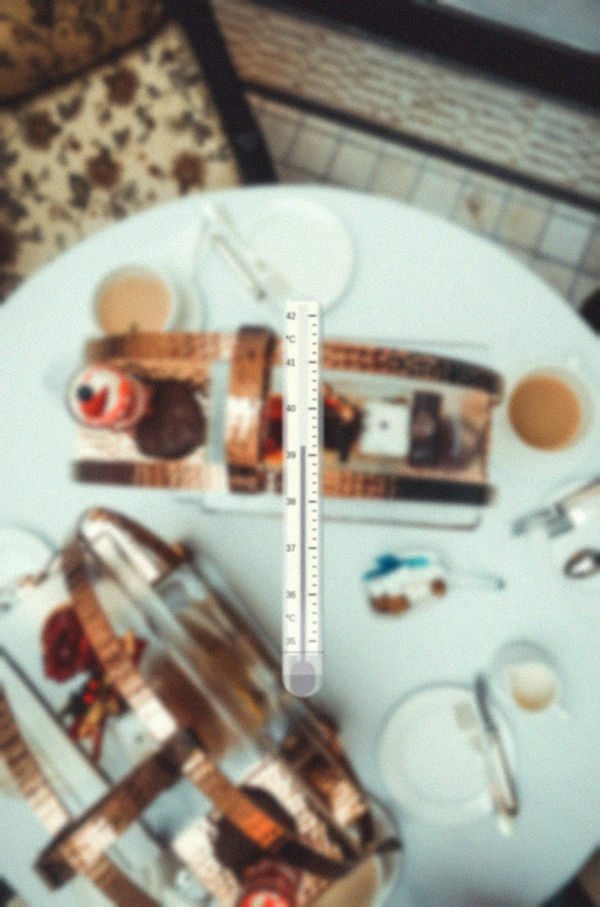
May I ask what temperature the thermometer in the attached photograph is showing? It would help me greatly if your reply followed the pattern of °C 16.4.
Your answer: °C 39.2
